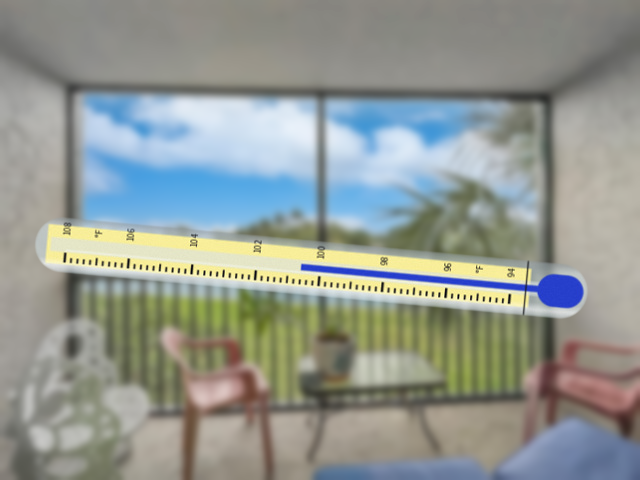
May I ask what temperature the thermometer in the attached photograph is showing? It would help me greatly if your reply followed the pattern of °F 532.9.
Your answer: °F 100.6
